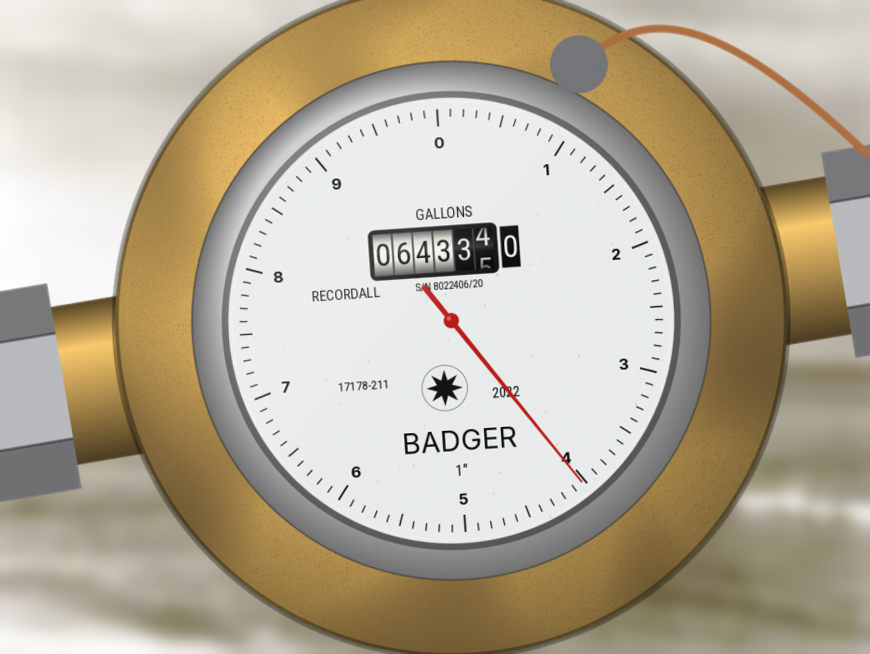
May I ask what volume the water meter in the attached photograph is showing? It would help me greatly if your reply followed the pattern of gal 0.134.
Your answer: gal 643344.0
